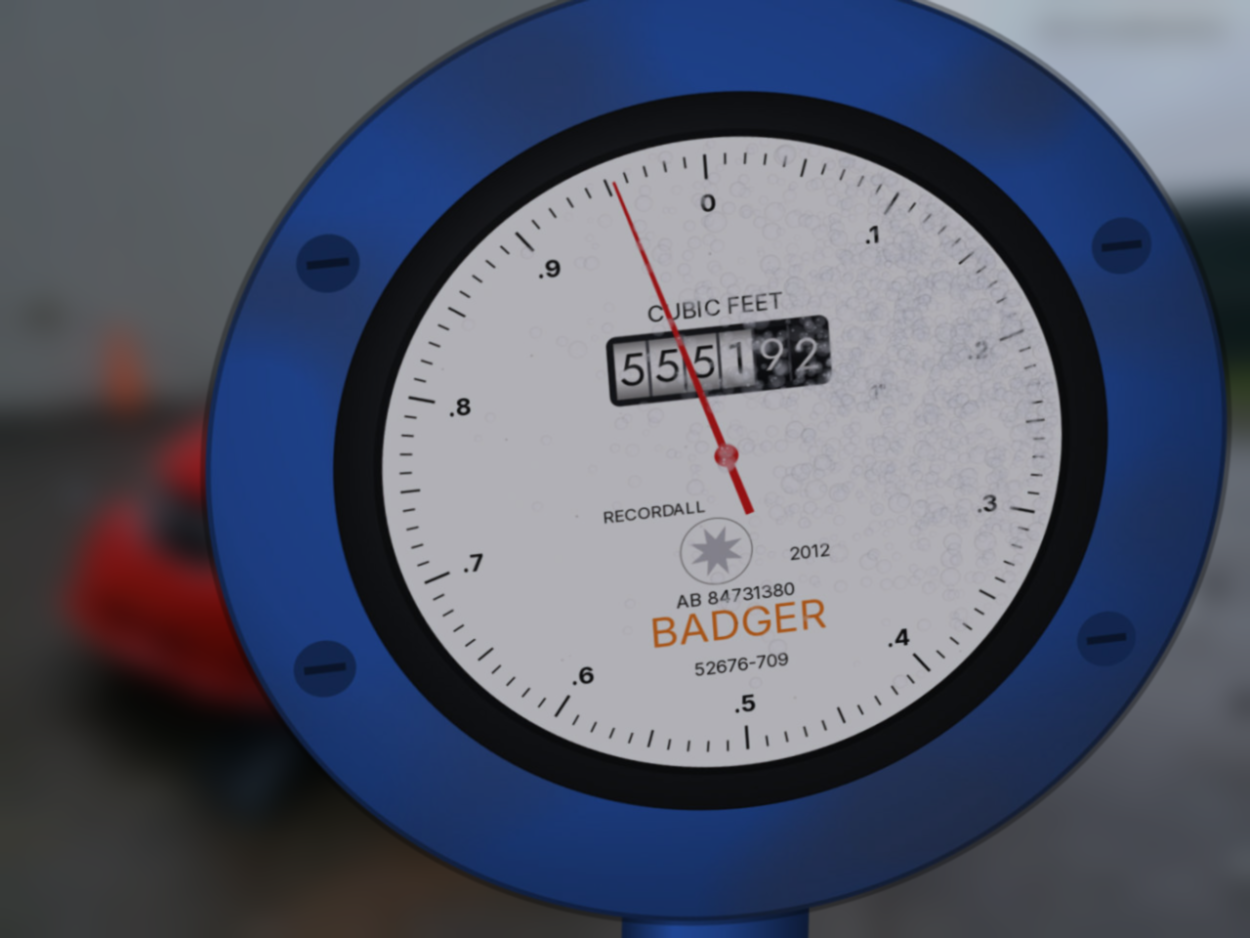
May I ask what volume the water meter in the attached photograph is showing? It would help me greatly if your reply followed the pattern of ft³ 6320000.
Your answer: ft³ 555191.95
